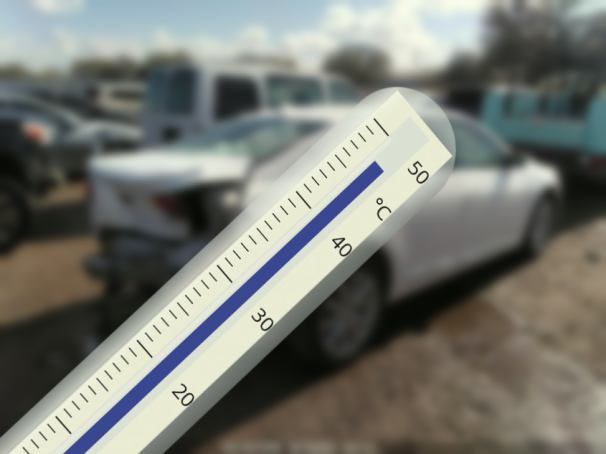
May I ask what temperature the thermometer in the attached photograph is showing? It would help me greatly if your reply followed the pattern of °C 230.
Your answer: °C 47.5
